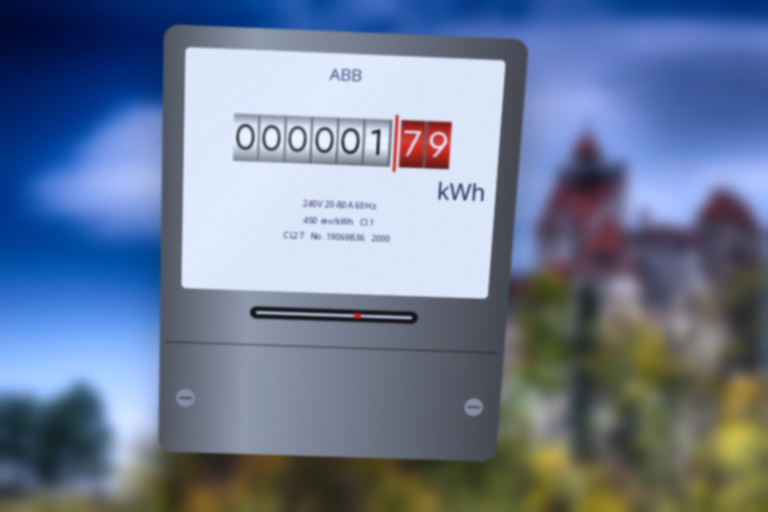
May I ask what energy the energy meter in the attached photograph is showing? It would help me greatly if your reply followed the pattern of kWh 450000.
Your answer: kWh 1.79
